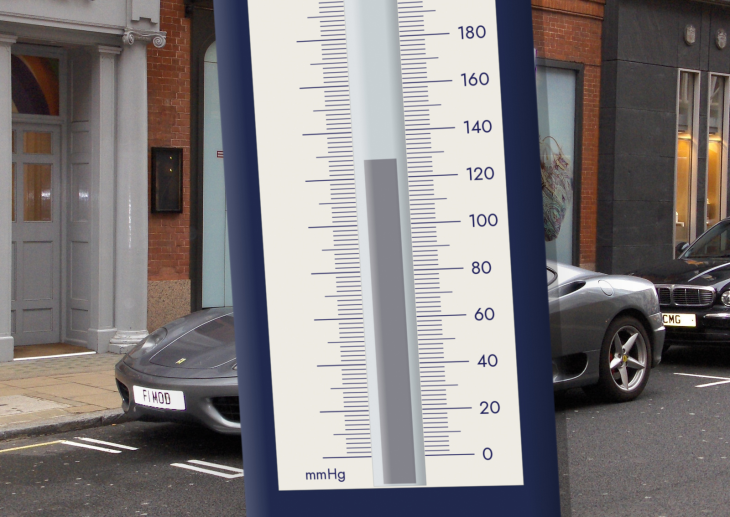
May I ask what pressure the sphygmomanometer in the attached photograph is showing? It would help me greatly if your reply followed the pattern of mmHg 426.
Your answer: mmHg 128
